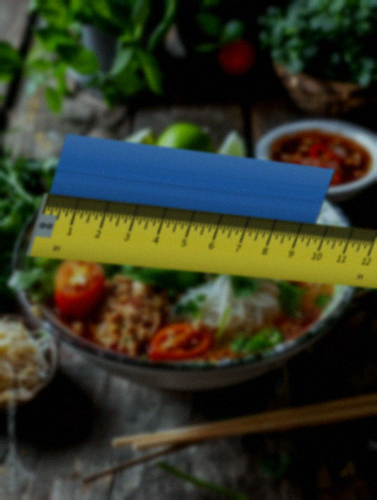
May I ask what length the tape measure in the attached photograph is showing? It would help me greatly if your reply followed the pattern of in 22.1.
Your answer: in 9.5
